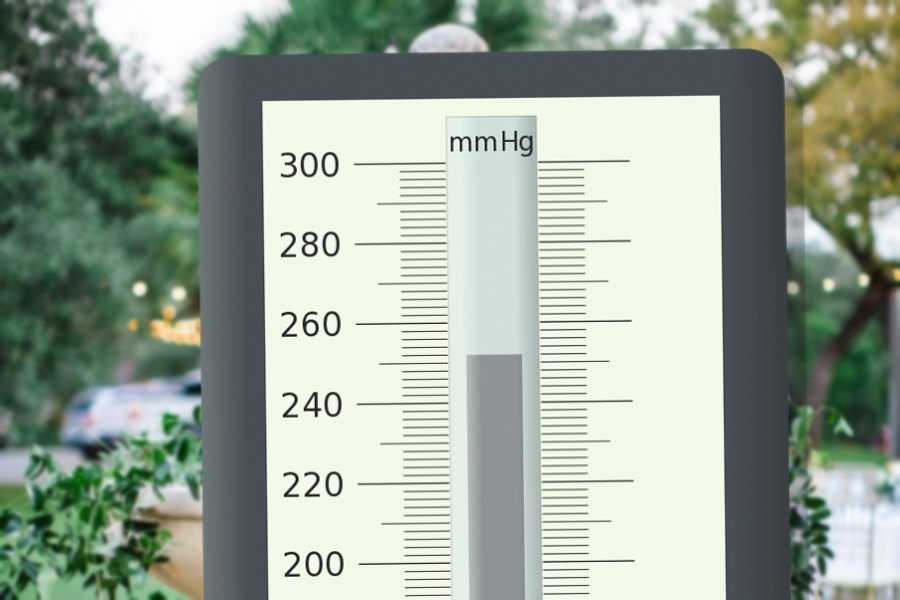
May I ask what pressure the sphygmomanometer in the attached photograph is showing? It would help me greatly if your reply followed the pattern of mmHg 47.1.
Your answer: mmHg 252
